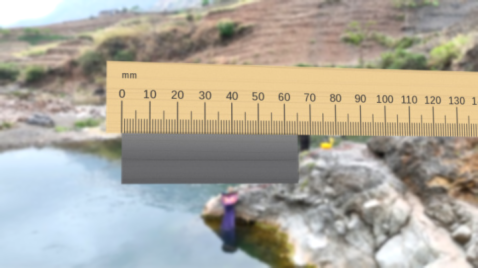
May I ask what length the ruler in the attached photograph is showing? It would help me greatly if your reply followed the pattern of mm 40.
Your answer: mm 65
